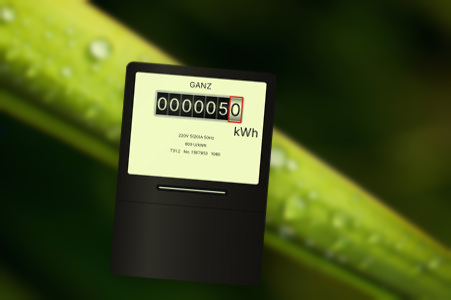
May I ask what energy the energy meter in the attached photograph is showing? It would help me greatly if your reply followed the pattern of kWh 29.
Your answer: kWh 5.0
